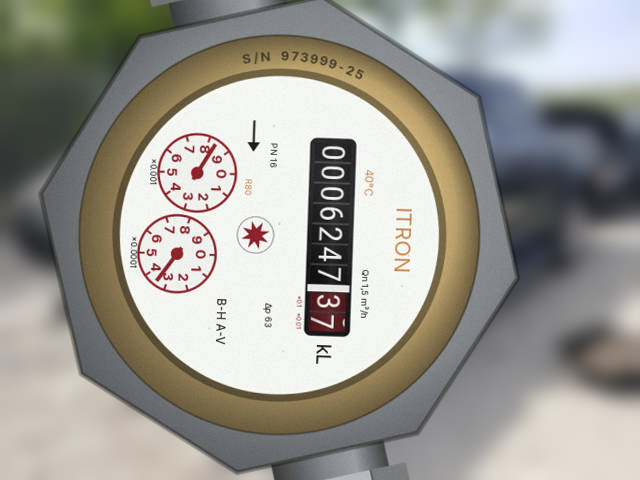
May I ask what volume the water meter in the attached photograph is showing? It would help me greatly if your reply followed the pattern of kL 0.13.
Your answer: kL 6247.3683
